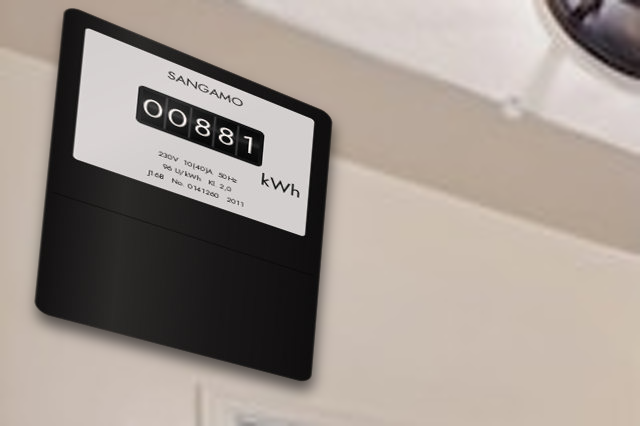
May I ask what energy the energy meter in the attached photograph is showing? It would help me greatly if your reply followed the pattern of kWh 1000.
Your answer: kWh 881
